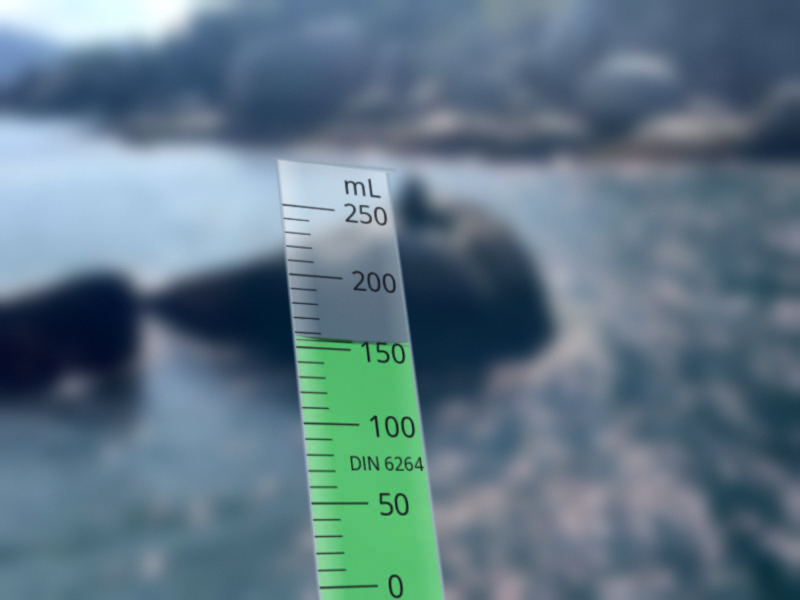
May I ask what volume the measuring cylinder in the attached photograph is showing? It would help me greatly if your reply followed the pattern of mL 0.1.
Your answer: mL 155
